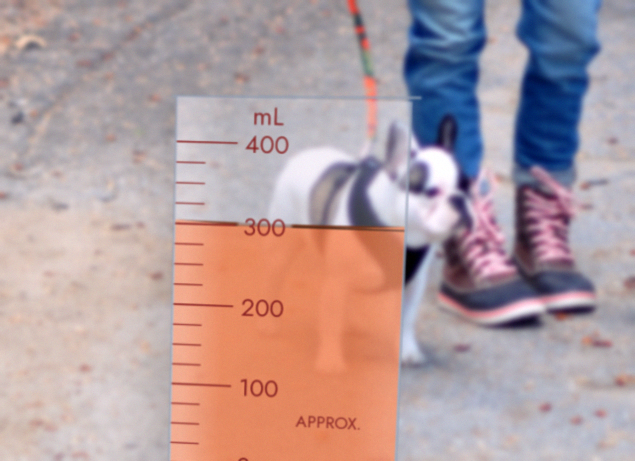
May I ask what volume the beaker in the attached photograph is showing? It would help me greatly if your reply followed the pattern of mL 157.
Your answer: mL 300
